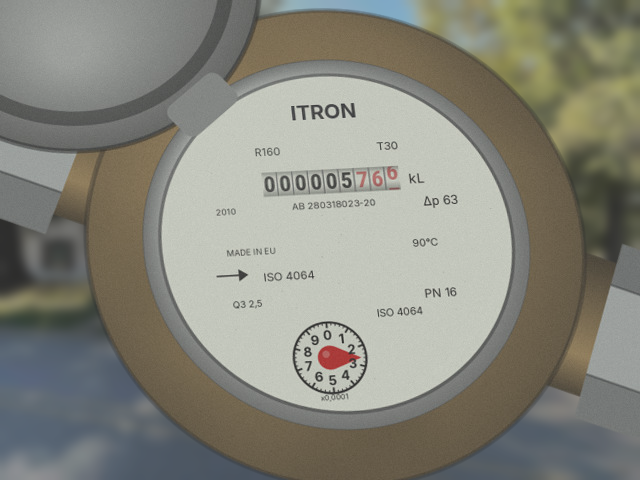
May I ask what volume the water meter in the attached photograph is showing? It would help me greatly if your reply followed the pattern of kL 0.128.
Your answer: kL 5.7662
